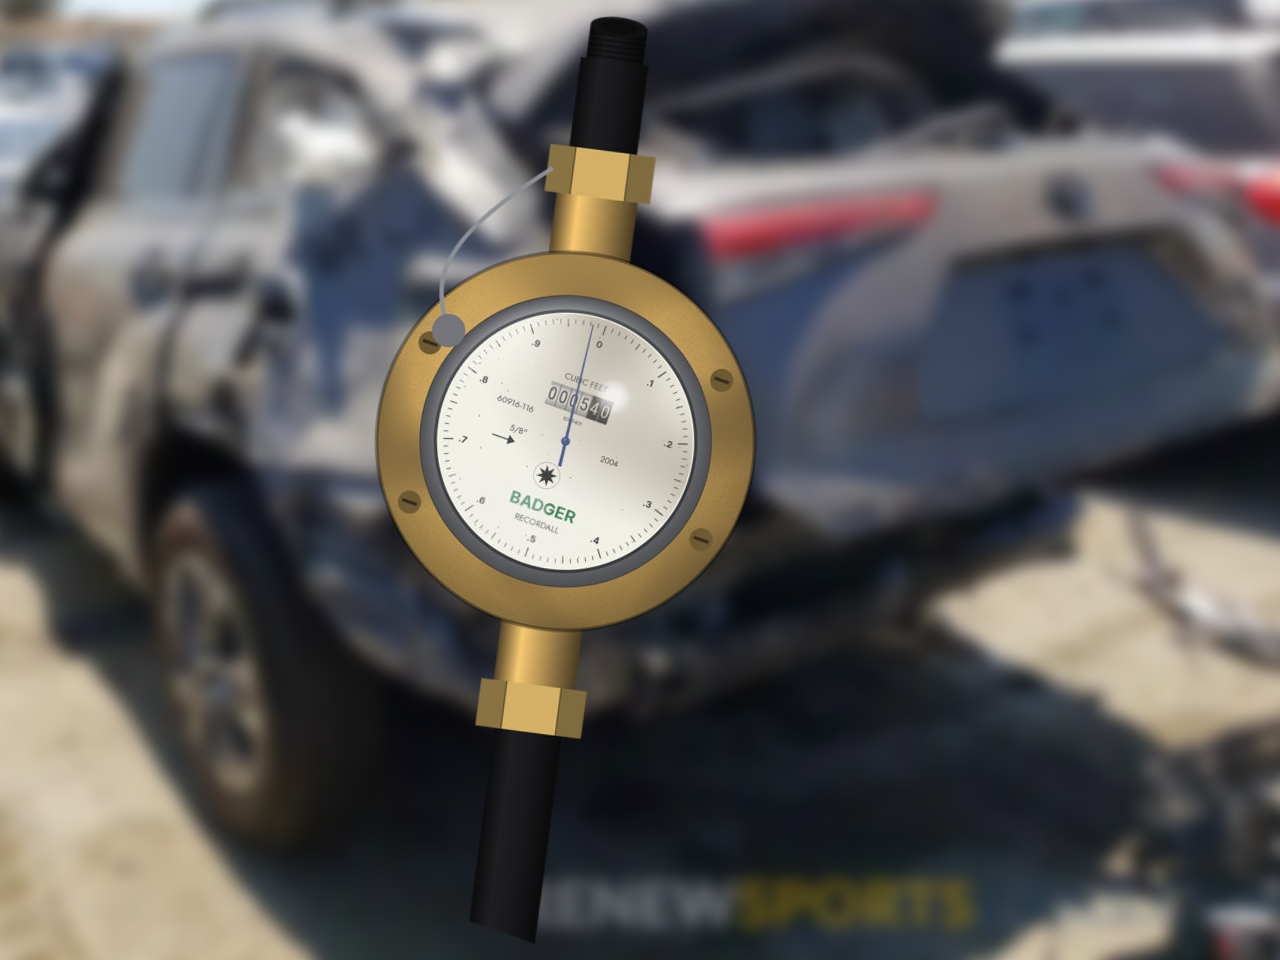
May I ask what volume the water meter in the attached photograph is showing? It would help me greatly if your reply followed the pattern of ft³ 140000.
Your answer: ft³ 539.98
